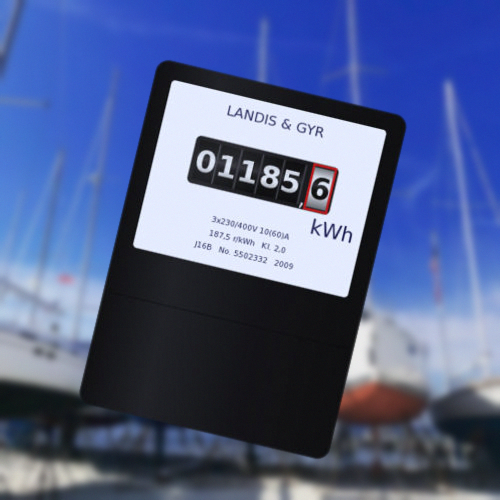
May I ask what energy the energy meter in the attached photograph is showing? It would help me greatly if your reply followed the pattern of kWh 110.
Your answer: kWh 1185.6
